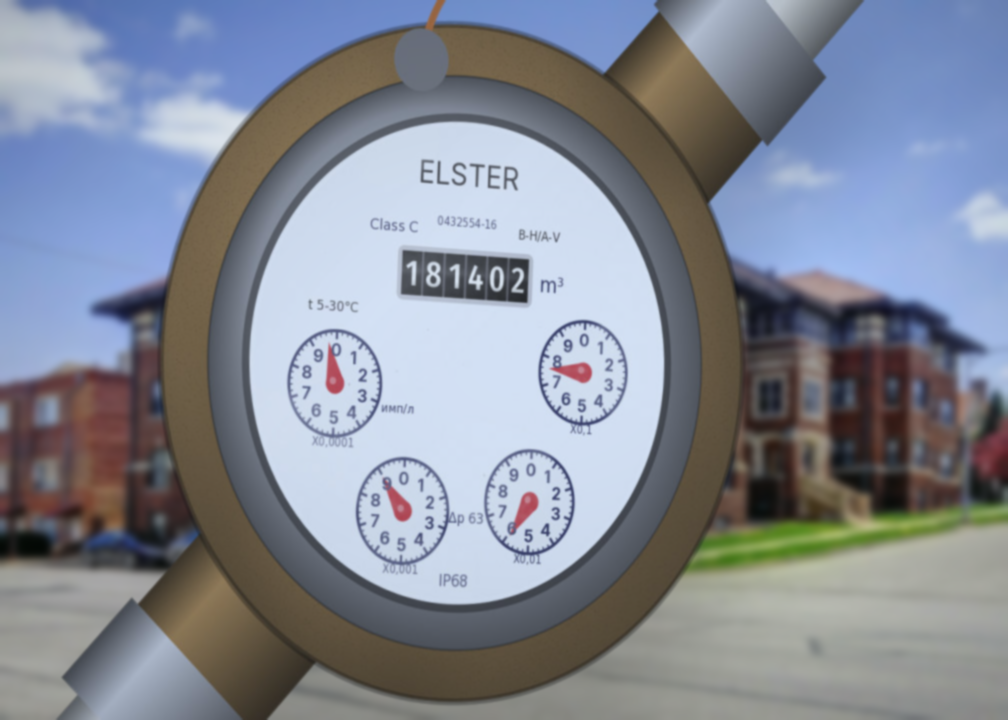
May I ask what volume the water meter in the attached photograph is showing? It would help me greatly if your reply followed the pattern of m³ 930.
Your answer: m³ 181402.7589
